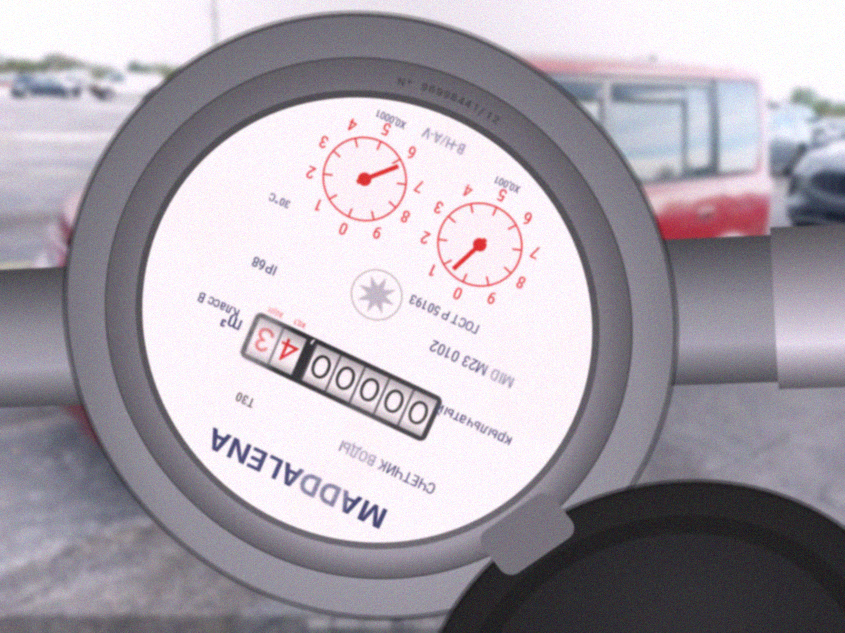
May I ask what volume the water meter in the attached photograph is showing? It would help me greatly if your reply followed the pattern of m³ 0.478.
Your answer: m³ 0.4306
